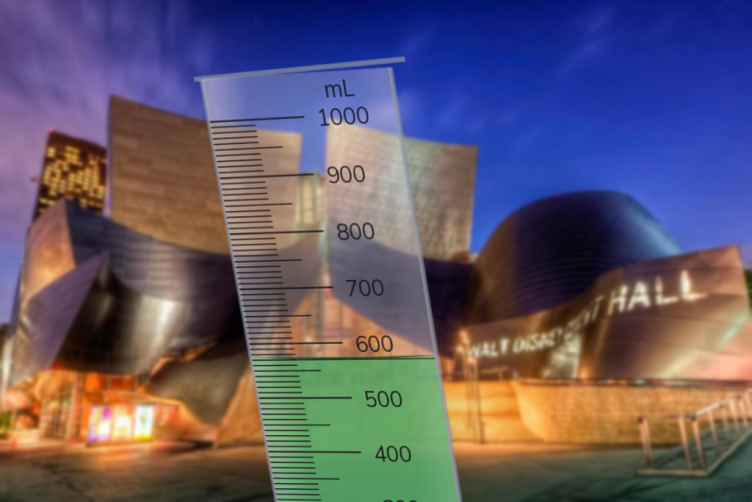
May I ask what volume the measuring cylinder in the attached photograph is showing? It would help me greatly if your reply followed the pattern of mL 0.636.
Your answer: mL 570
